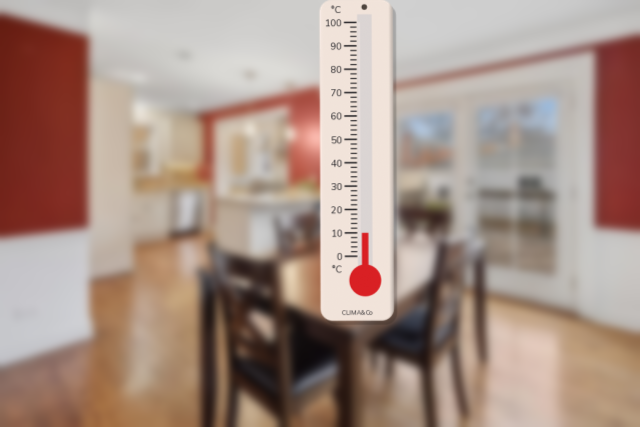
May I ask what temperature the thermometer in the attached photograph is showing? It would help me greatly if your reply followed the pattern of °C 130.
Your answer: °C 10
